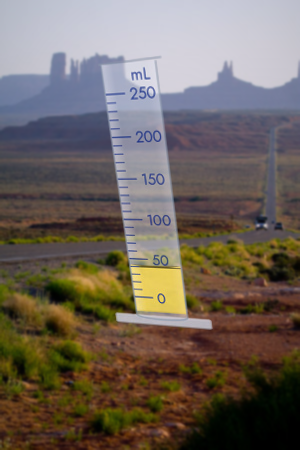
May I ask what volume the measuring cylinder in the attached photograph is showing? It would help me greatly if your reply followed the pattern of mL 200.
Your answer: mL 40
